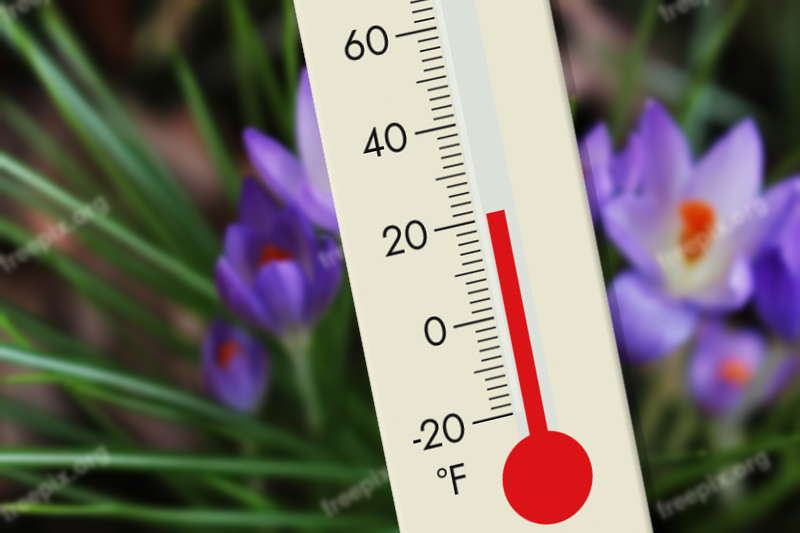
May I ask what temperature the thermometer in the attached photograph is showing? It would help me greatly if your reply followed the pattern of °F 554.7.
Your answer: °F 21
